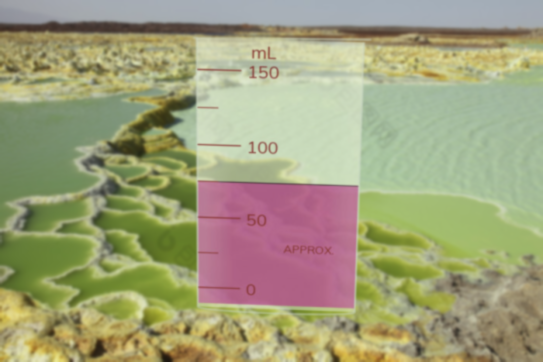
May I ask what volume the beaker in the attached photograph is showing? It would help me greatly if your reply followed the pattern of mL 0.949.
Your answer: mL 75
